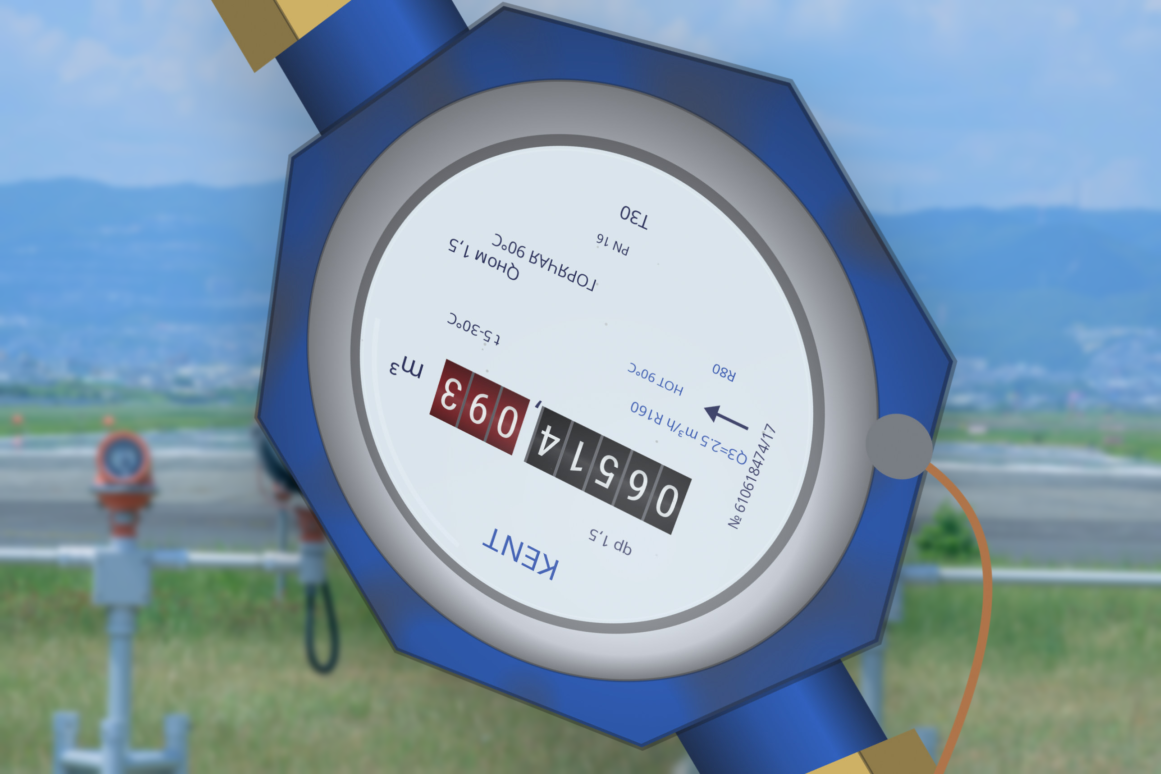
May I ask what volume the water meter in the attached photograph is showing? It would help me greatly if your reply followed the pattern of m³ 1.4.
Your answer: m³ 6514.093
